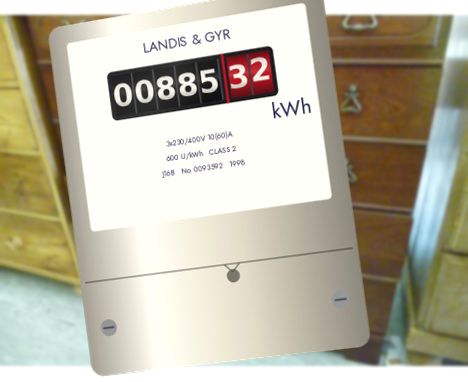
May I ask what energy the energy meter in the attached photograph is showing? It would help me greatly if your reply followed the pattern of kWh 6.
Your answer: kWh 885.32
